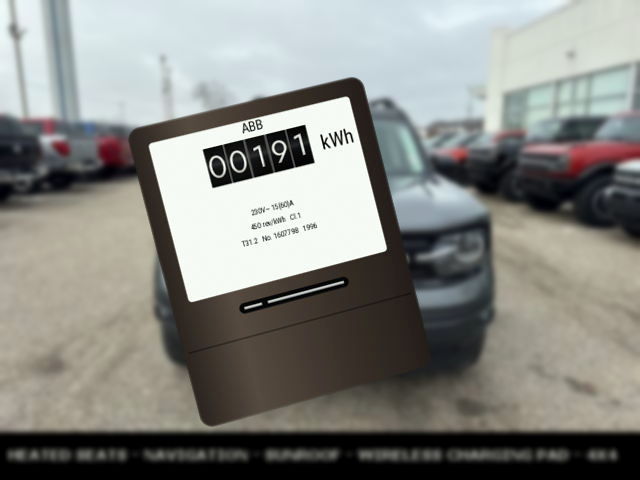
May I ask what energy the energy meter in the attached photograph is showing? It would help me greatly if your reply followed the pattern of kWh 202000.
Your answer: kWh 191
